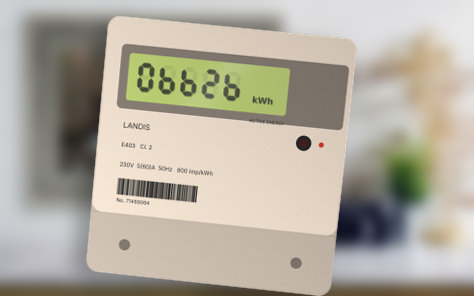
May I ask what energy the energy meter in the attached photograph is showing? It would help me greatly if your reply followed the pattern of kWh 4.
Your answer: kWh 6626
